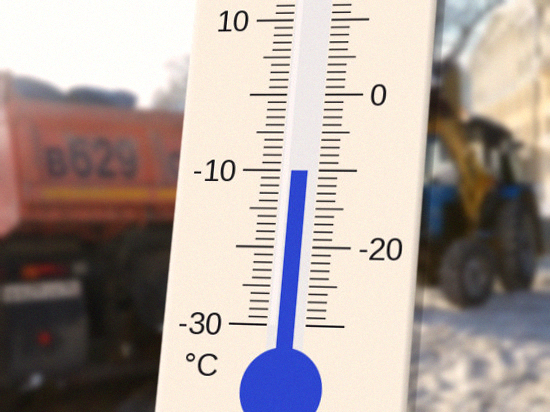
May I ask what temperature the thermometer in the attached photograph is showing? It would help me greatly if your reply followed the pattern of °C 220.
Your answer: °C -10
